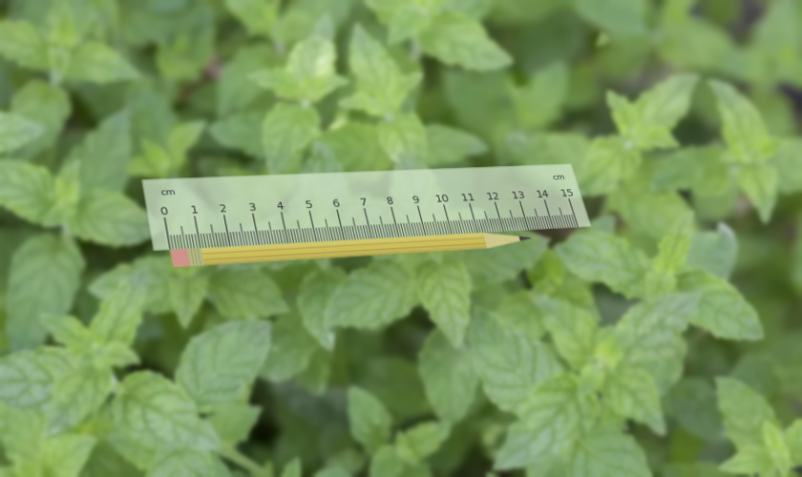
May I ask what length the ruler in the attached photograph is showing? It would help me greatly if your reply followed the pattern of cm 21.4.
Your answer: cm 13
